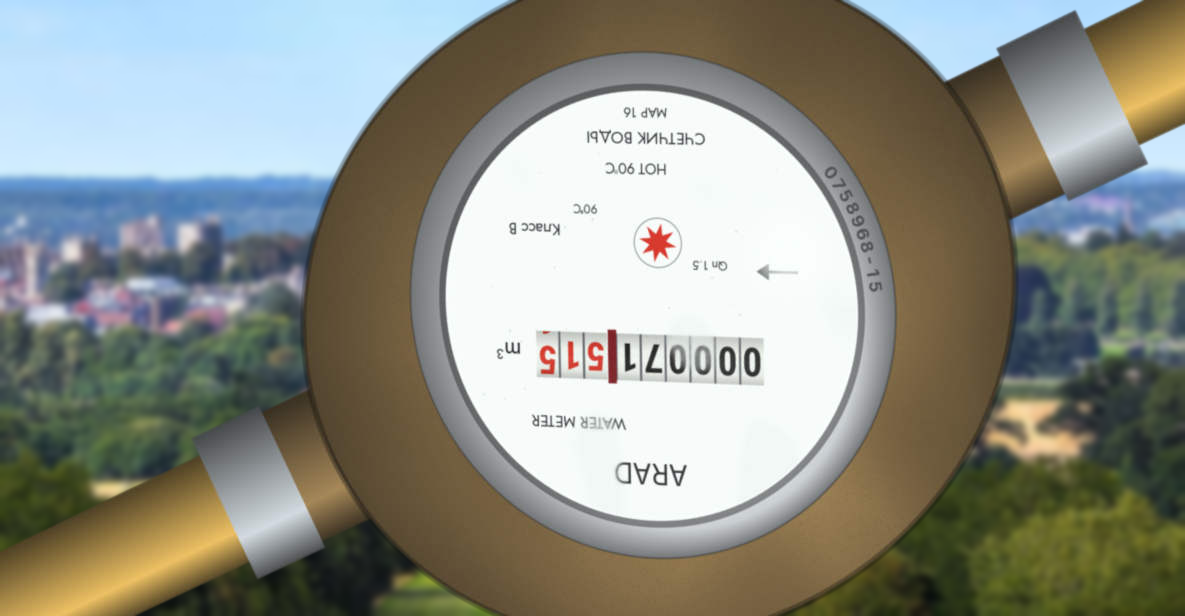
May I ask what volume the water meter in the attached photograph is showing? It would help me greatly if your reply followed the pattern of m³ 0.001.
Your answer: m³ 71.515
